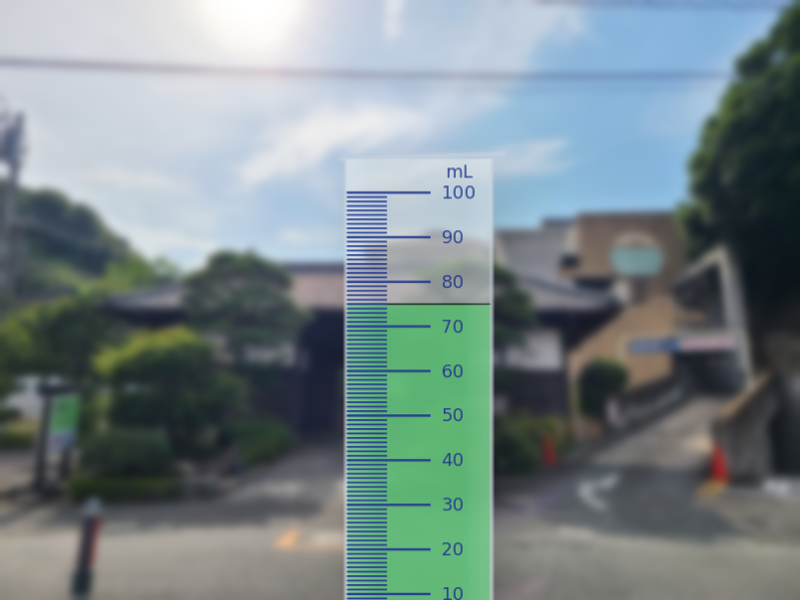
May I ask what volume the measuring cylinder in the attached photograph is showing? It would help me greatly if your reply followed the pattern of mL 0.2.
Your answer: mL 75
